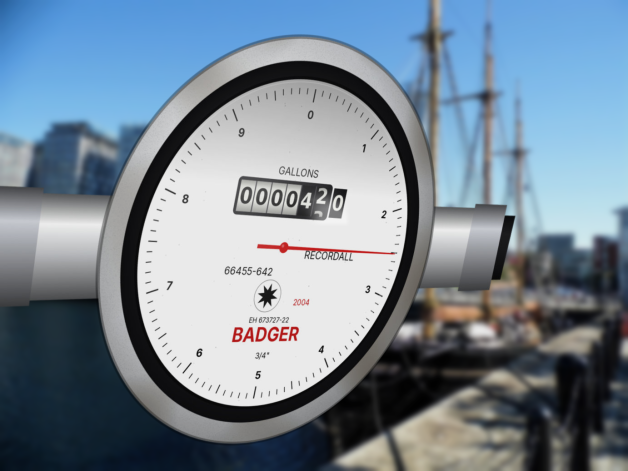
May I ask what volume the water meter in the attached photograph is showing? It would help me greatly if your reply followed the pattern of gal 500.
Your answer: gal 422.5
